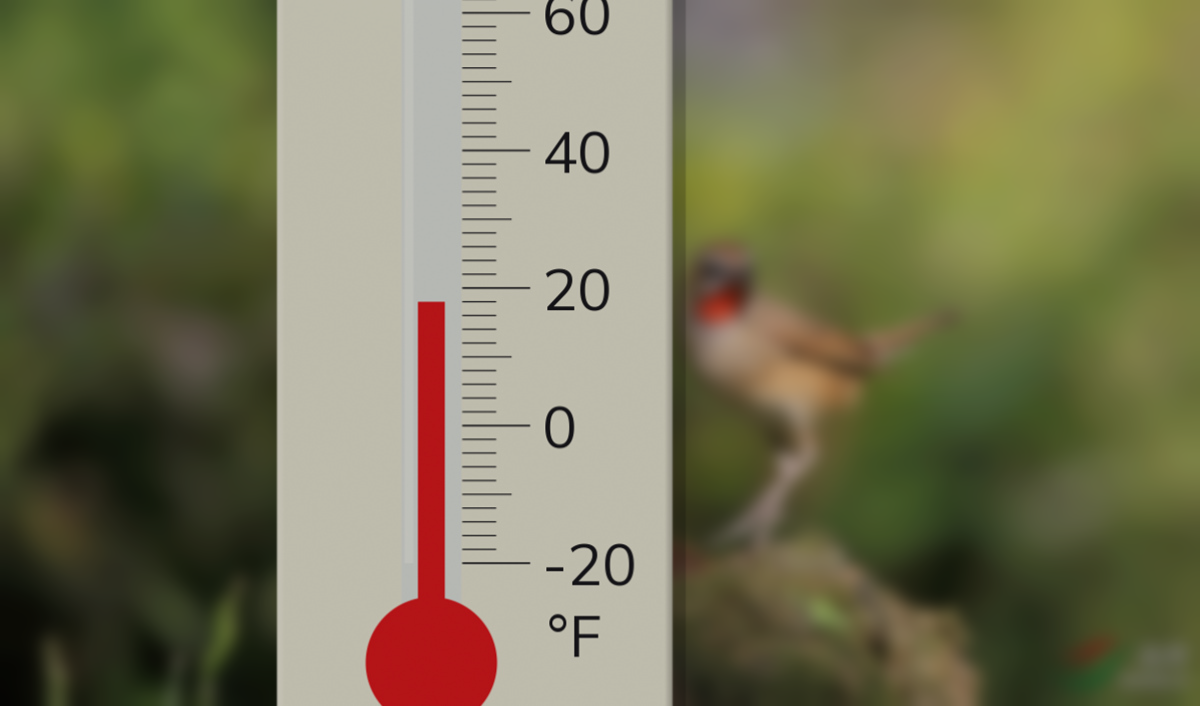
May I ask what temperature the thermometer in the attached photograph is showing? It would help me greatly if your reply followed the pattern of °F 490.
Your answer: °F 18
